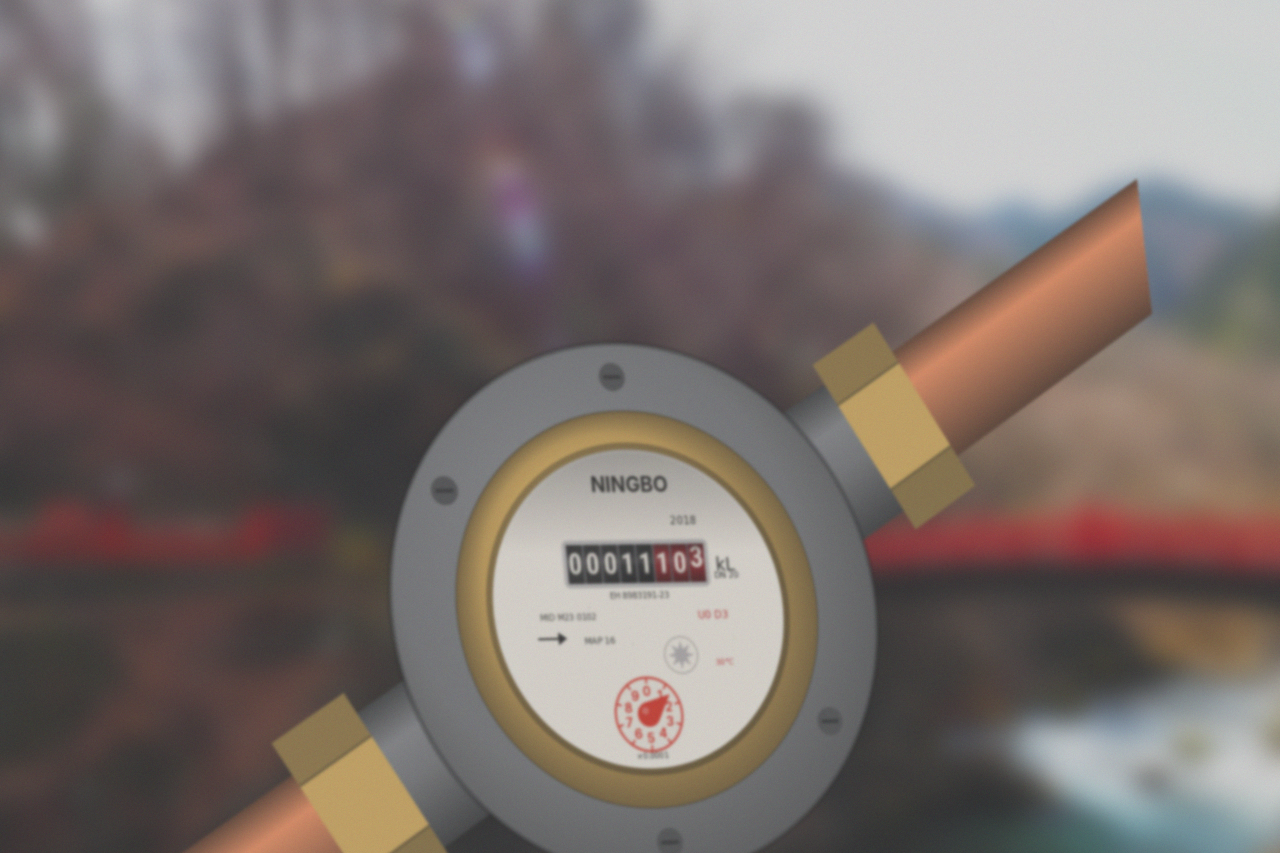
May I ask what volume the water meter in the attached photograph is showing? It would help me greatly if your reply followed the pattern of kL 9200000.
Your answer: kL 11.1031
